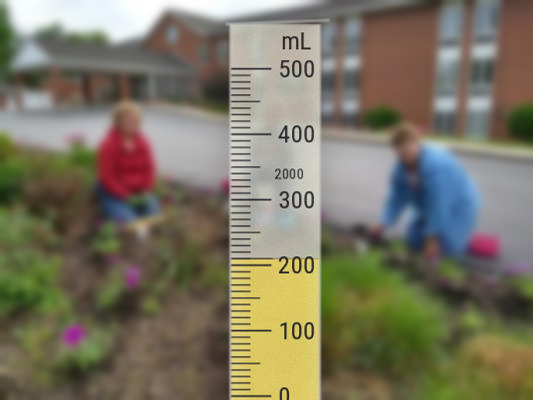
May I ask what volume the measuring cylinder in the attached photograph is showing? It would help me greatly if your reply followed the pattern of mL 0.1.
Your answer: mL 210
